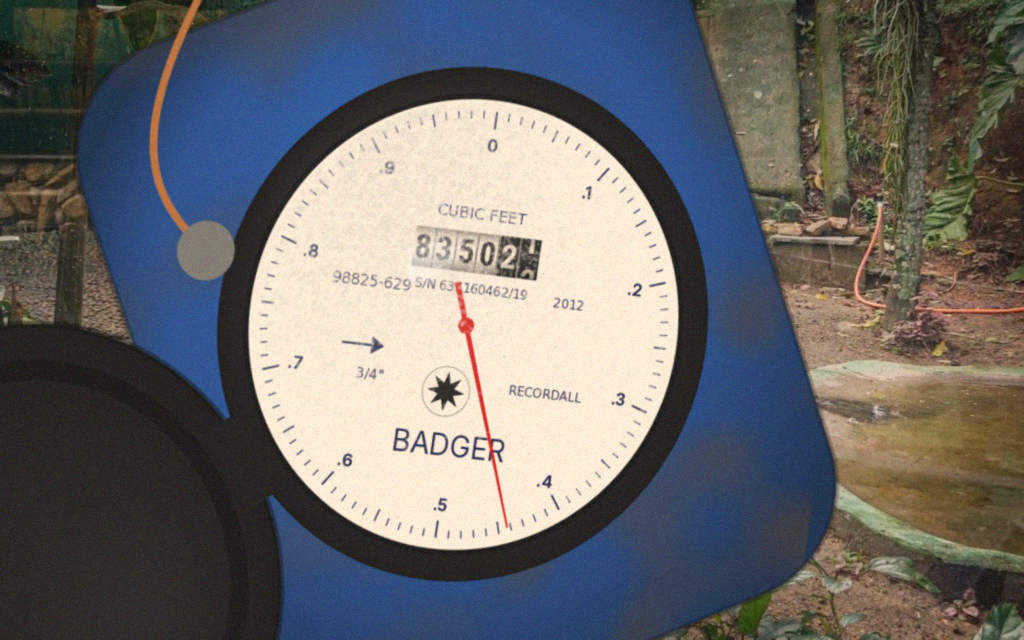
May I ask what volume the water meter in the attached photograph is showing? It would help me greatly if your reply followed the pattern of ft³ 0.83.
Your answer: ft³ 835021.44
